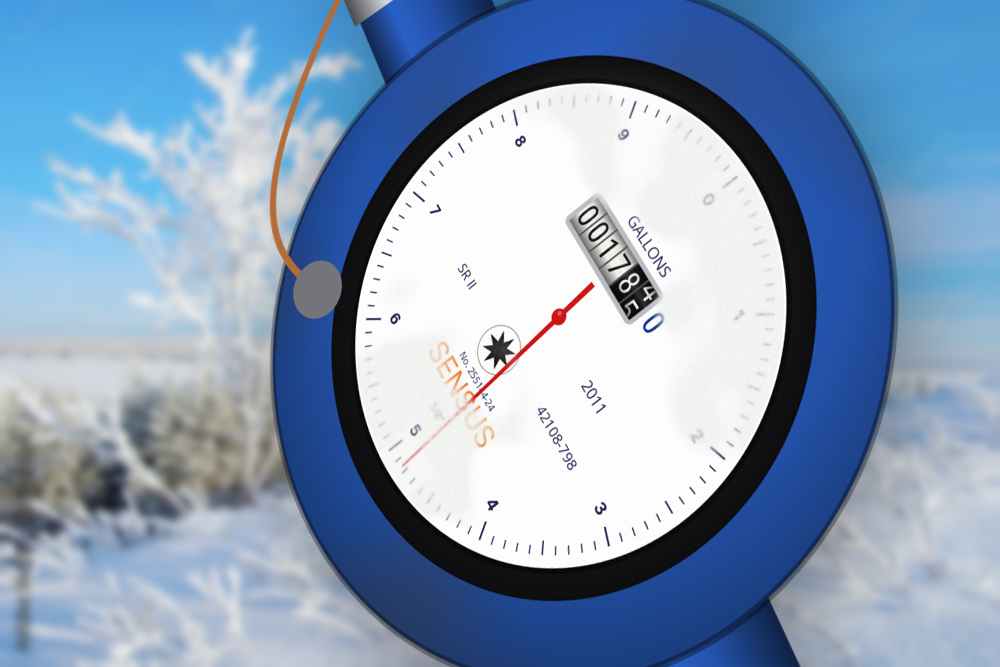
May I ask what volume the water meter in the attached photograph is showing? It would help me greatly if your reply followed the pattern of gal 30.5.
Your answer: gal 17844.8
